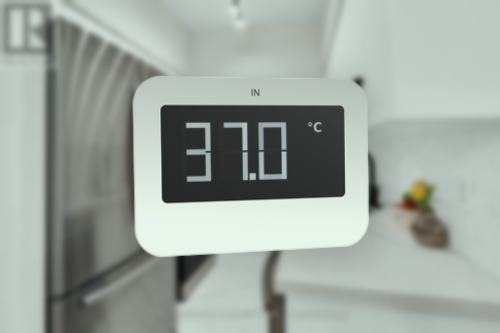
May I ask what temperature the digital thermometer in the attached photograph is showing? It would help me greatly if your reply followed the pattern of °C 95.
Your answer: °C 37.0
